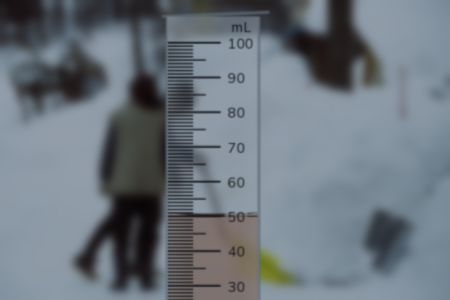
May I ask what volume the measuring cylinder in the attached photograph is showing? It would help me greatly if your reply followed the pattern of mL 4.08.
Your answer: mL 50
